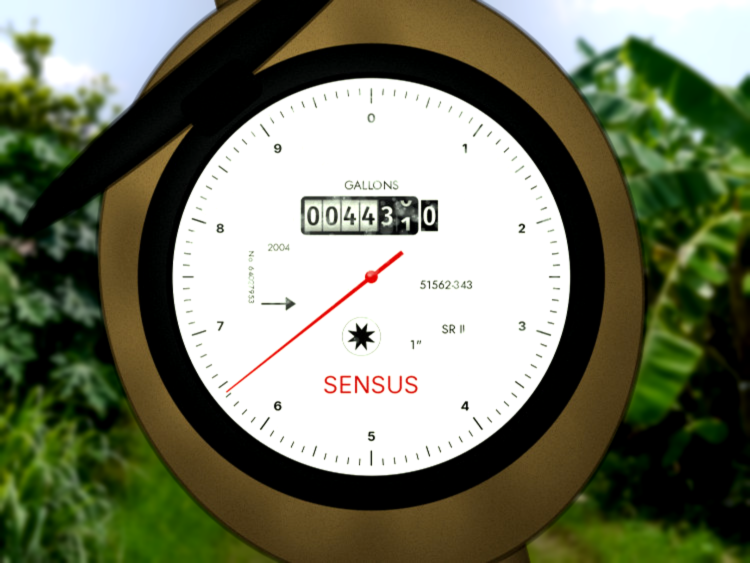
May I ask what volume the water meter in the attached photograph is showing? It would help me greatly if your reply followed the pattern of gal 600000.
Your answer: gal 44306.4
